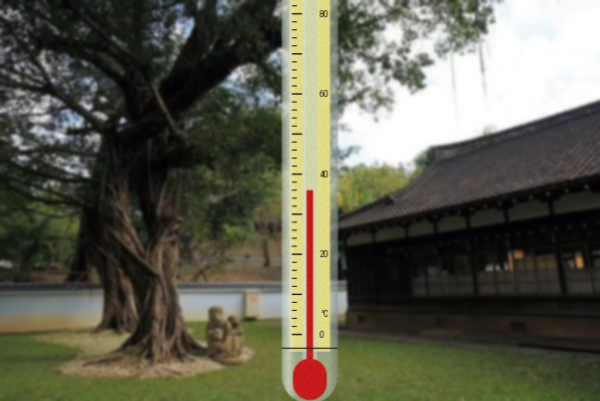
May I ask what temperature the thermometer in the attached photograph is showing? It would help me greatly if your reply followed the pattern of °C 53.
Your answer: °C 36
